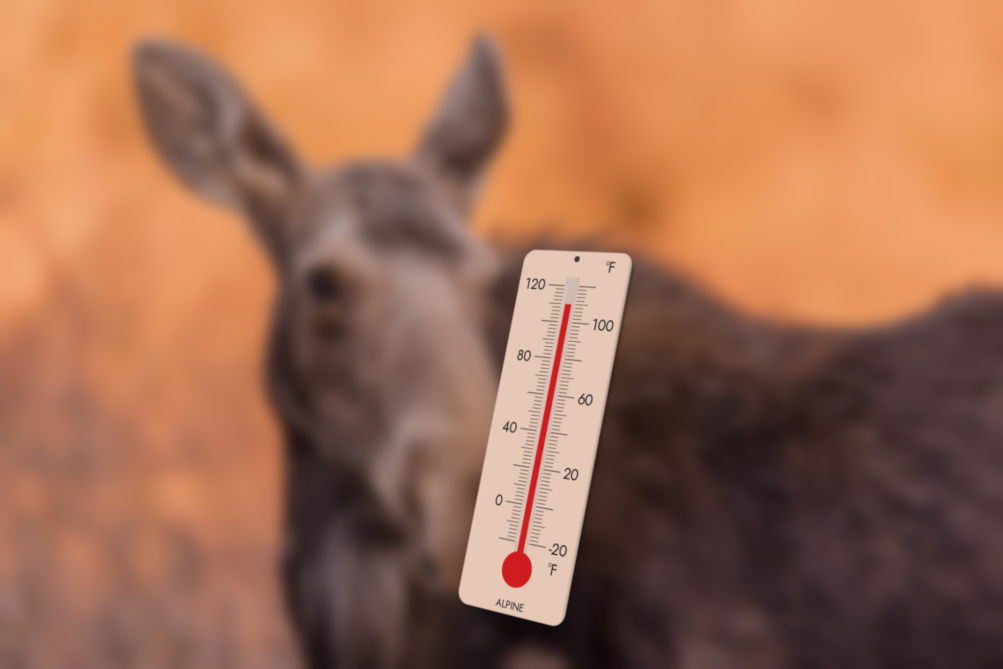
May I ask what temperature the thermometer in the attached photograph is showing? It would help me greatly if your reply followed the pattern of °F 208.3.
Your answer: °F 110
